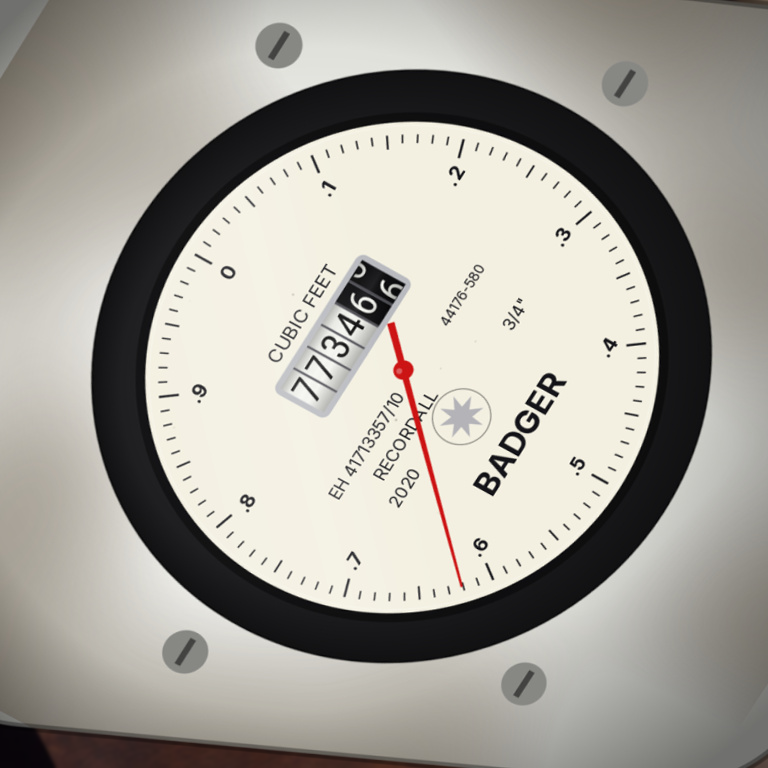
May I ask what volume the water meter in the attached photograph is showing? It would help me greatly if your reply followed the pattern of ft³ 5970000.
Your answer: ft³ 773465.62
